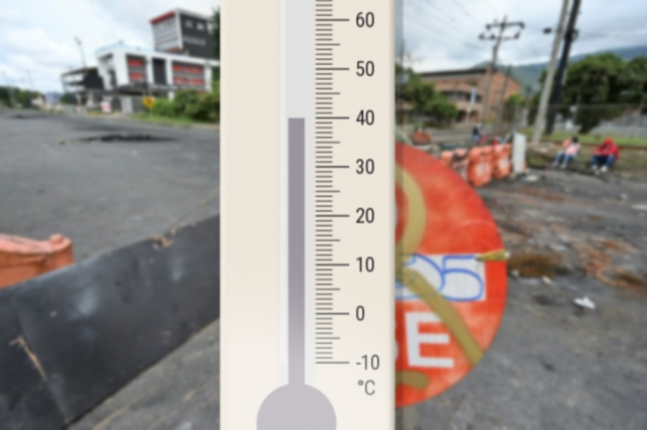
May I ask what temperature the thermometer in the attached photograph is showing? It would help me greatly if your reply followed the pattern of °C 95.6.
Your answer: °C 40
